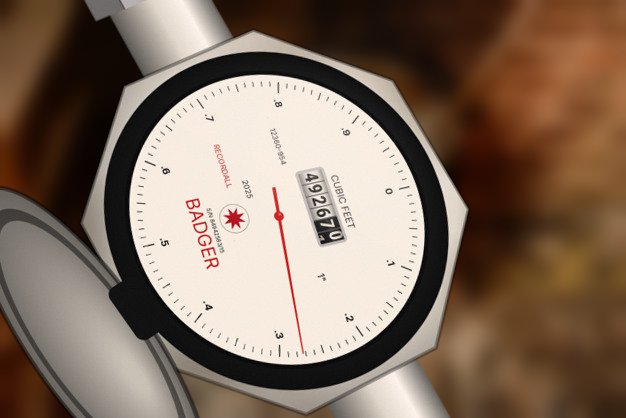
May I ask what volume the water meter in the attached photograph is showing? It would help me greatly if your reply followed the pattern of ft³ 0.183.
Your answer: ft³ 492670.27
